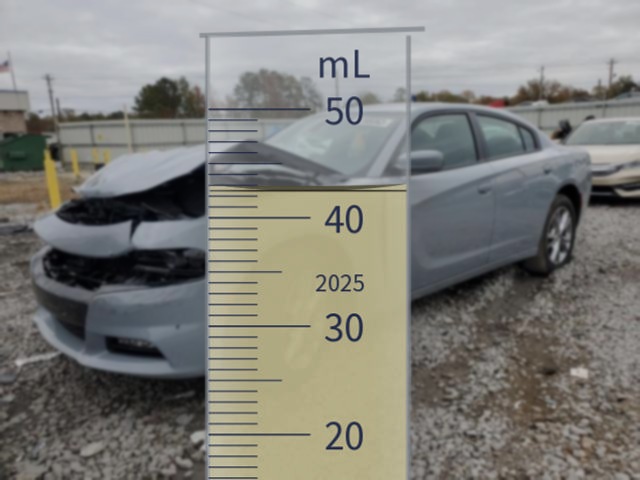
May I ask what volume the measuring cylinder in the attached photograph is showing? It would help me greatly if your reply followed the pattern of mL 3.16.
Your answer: mL 42.5
